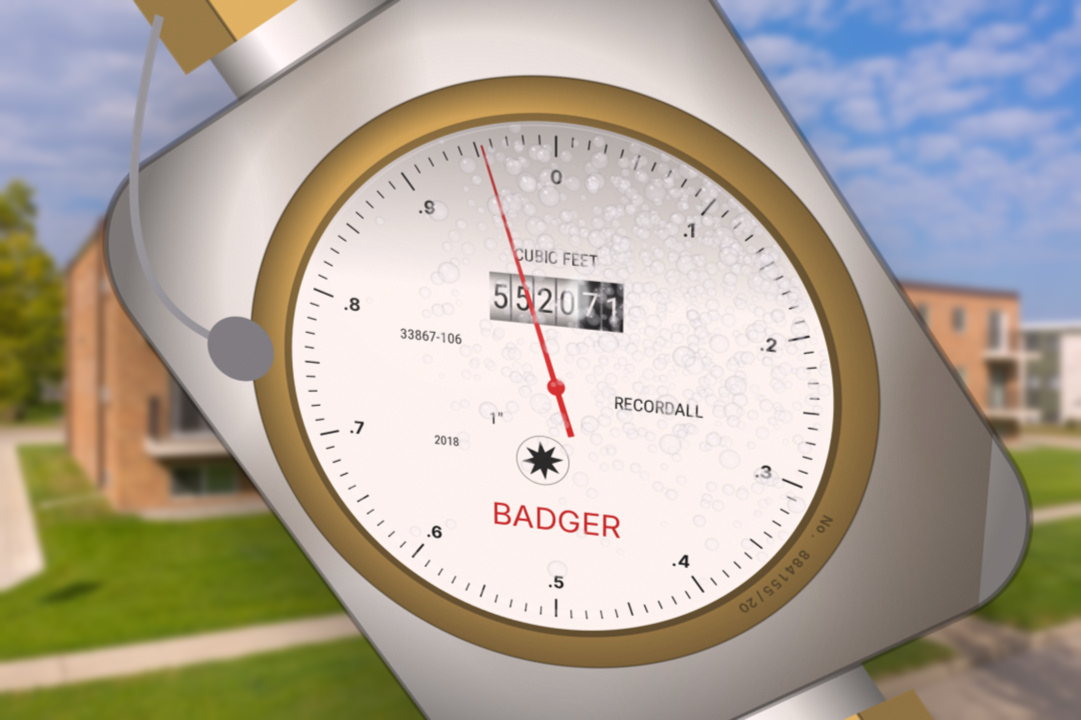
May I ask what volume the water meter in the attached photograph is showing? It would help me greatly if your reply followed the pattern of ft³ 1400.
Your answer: ft³ 552070.95
